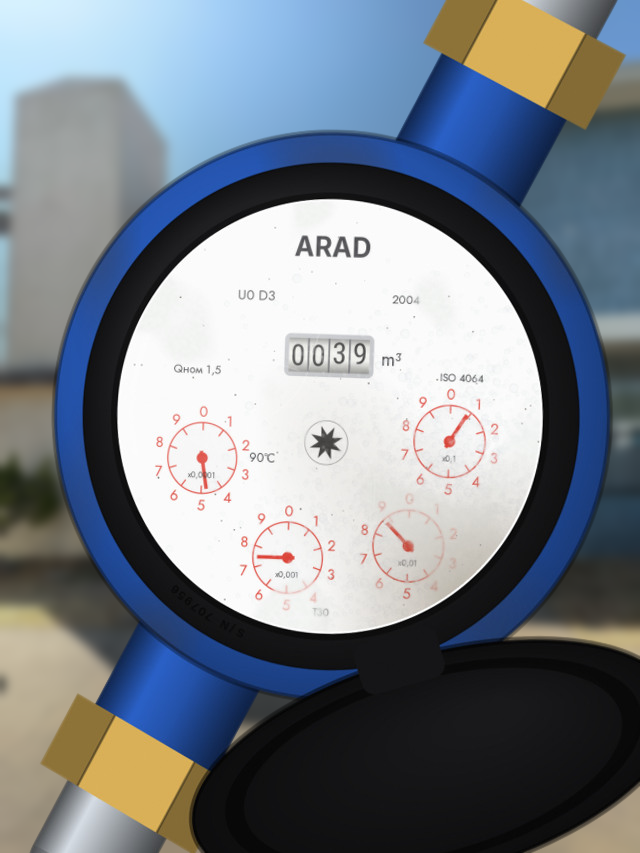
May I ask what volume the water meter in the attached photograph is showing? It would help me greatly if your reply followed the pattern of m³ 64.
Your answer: m³ 39.0874
